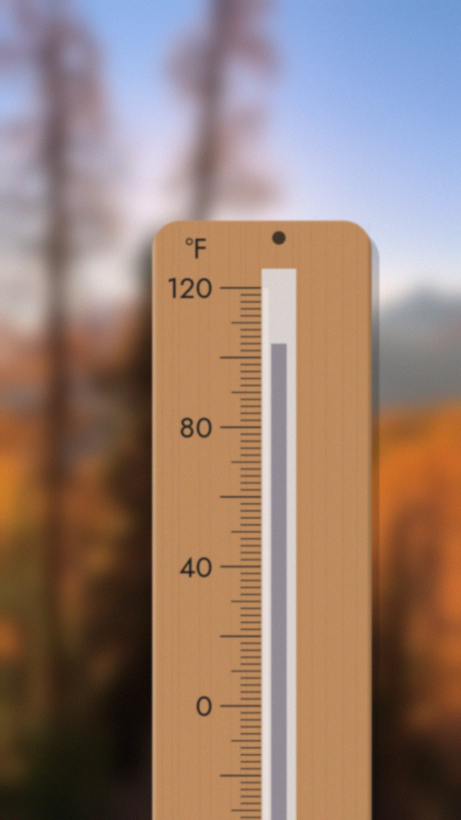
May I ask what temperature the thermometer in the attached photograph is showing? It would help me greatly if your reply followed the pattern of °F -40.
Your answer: °F 104
